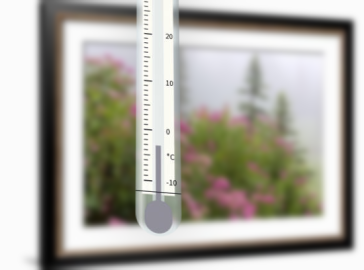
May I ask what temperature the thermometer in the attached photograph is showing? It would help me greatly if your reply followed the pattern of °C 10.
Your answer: °C -3
